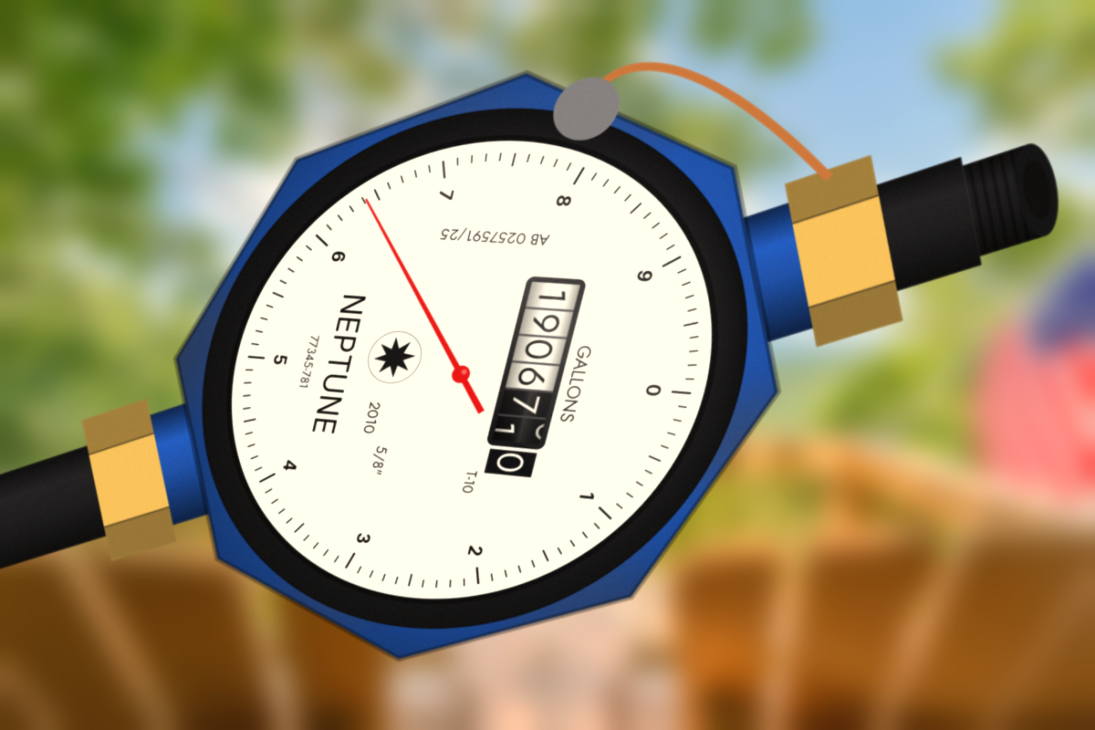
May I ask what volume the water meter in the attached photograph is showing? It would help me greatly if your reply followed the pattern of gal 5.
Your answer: gal 1906706.4
